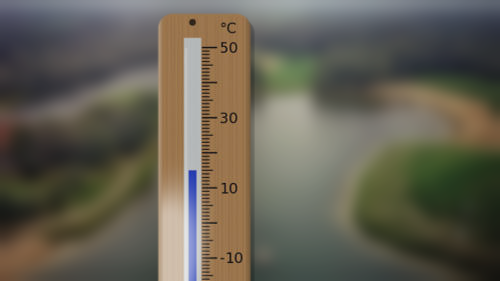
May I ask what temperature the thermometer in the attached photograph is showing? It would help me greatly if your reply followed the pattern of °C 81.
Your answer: °C 15
